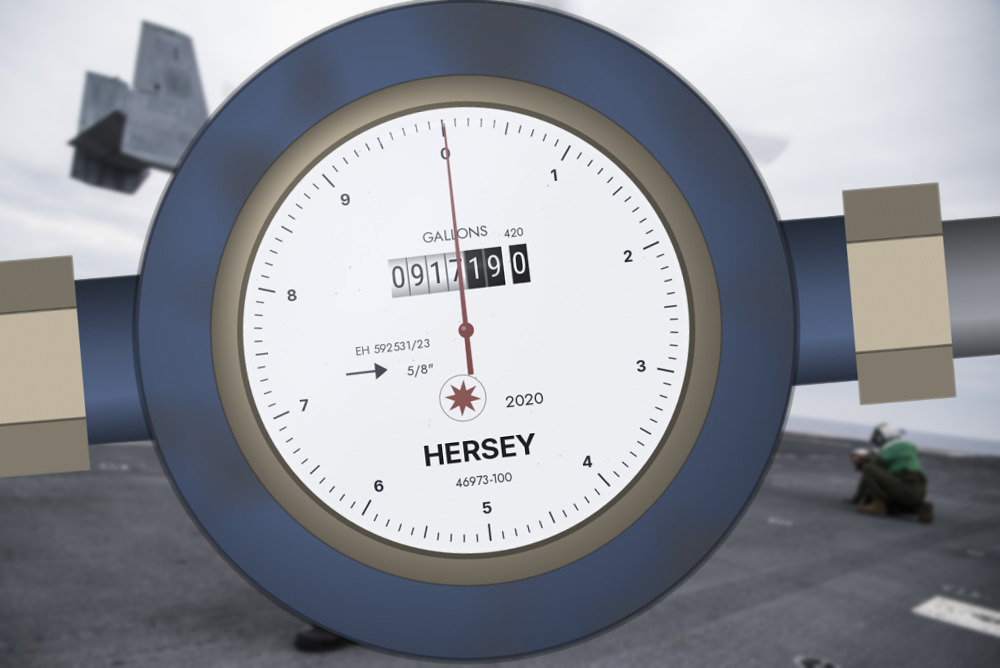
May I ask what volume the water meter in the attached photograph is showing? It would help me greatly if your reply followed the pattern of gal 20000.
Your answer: gal 917190.0
